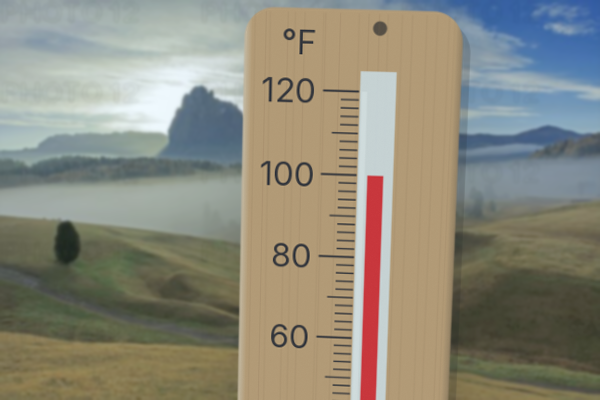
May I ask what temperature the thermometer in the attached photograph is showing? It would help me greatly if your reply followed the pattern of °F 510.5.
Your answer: °F 100
